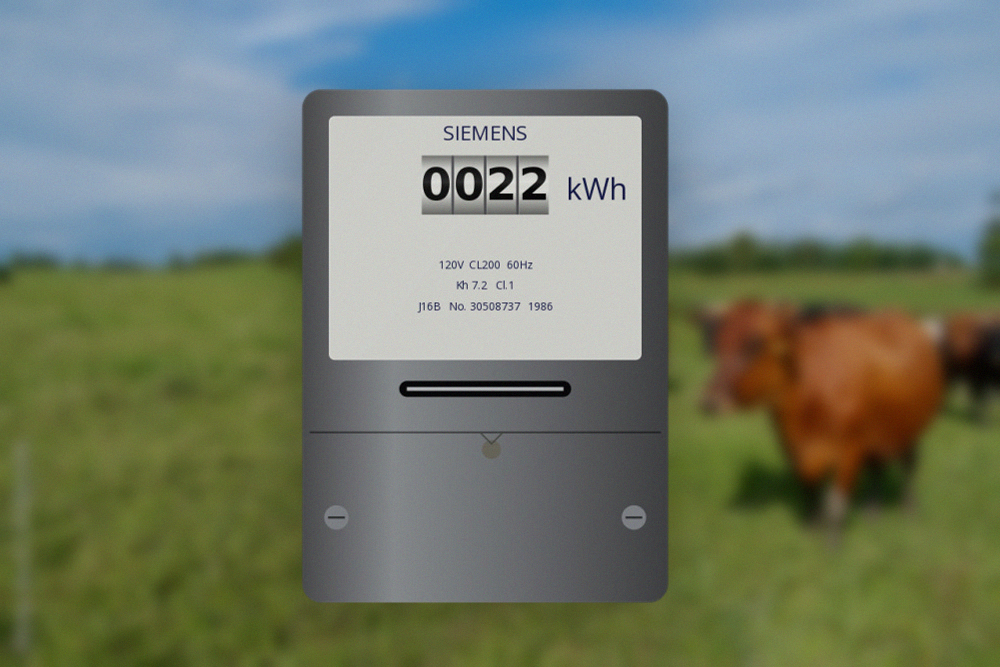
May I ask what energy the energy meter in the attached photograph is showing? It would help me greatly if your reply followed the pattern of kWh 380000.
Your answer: kWh 22
